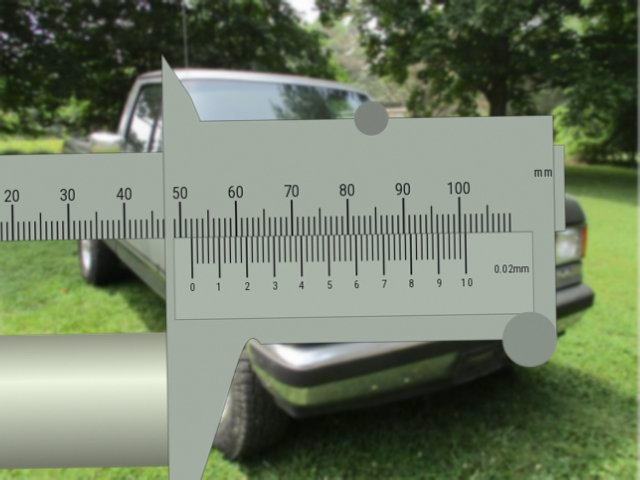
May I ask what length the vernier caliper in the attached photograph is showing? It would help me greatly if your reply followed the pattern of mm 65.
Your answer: mm 52.0
